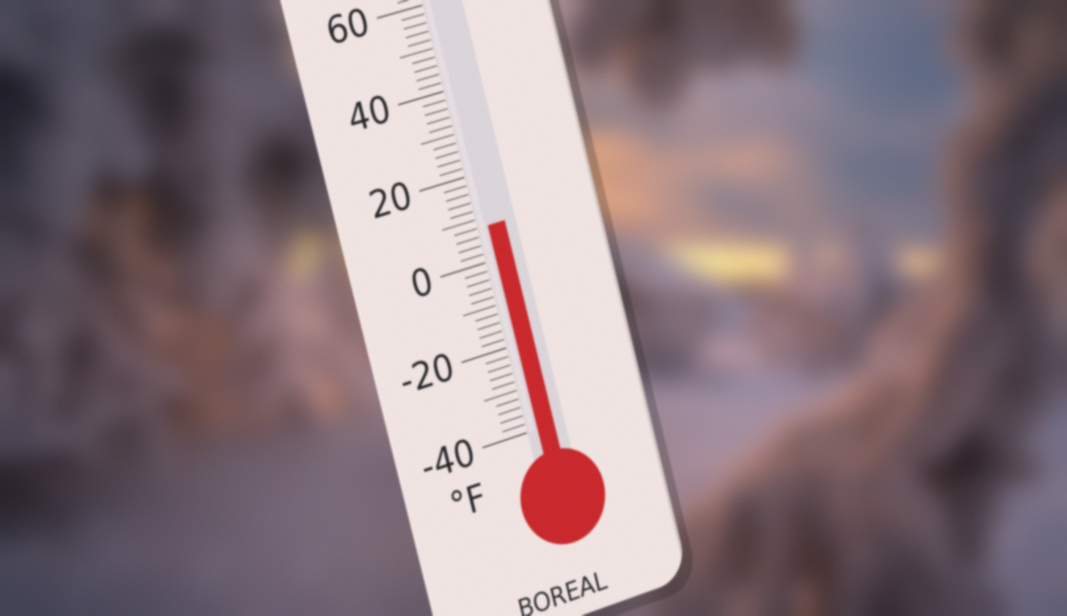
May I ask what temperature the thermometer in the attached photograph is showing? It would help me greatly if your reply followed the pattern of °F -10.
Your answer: °F 8
